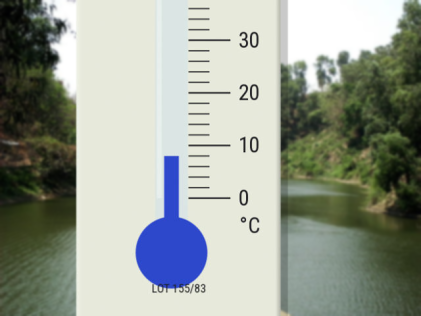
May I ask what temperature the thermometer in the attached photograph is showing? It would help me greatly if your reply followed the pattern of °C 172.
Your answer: °C 8
